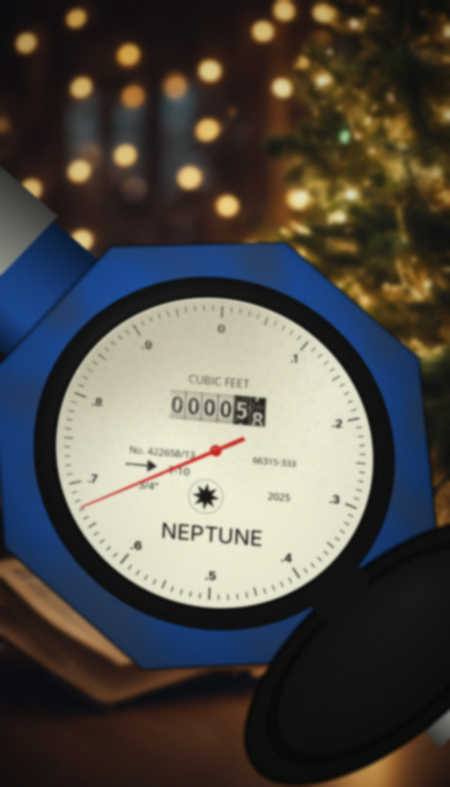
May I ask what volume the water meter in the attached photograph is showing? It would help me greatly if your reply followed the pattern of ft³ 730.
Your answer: ft³ 57.67
